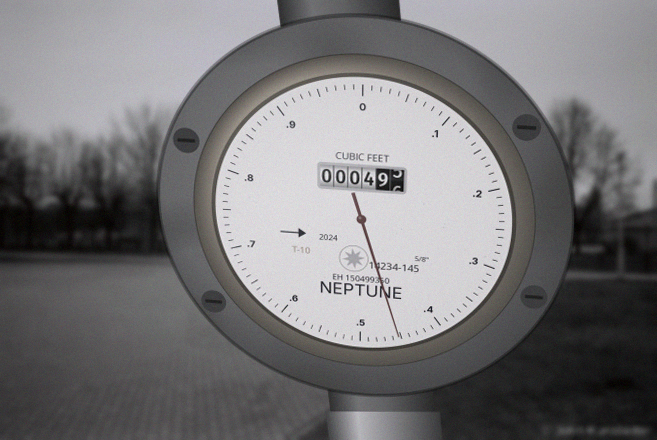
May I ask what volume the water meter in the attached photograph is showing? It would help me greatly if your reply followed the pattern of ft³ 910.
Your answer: ft³ 495.45
